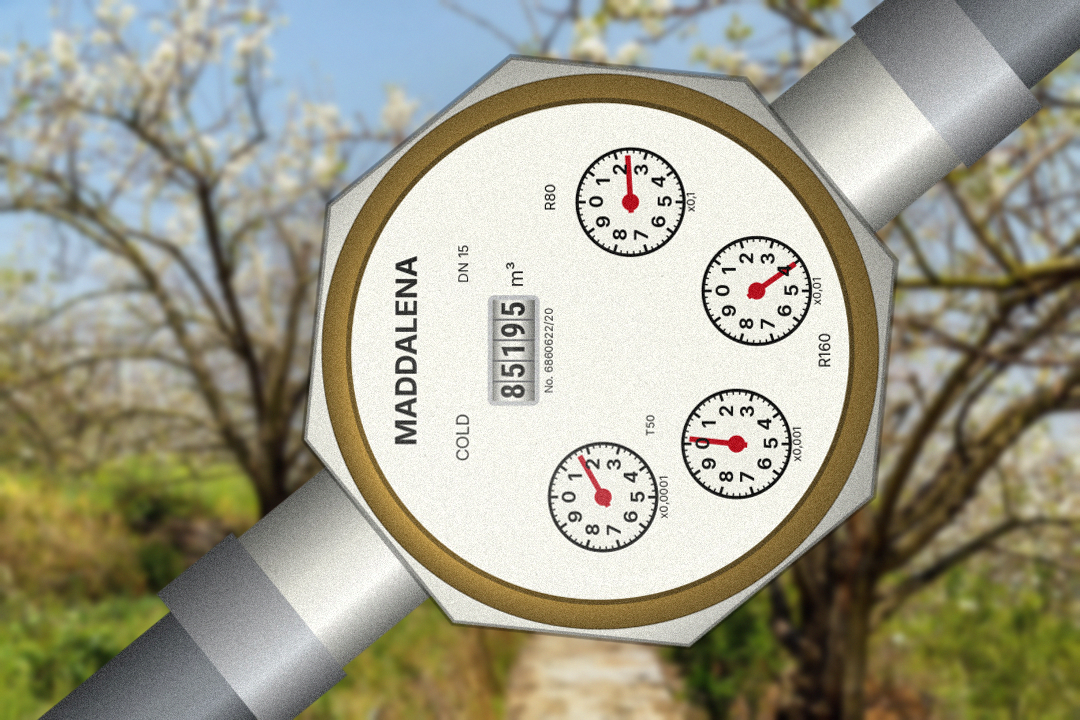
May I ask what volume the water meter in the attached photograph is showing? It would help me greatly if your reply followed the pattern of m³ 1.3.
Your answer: m³ 85195.2401
